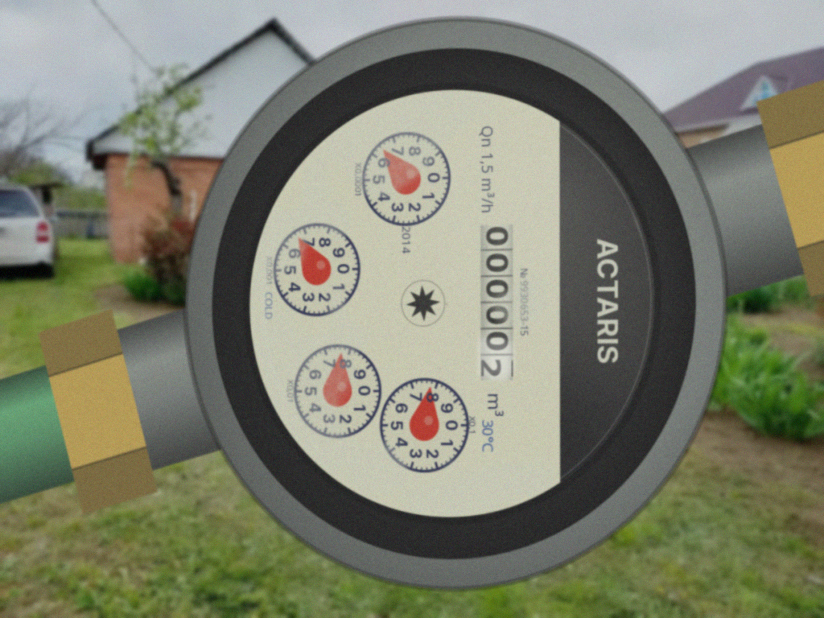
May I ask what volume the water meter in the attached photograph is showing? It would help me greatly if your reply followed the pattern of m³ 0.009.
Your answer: m³ 1.7766
